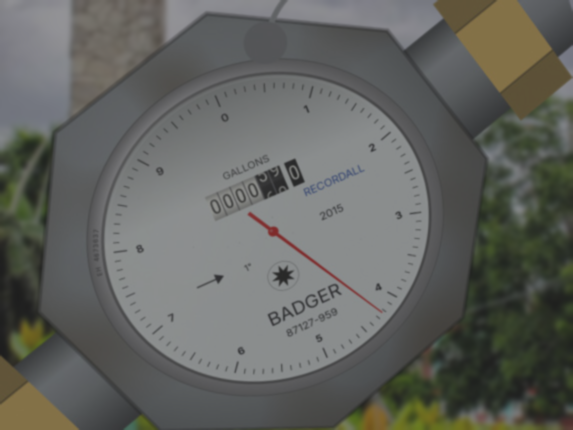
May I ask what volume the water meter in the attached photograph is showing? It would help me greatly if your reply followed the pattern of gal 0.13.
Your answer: gal 594.2
